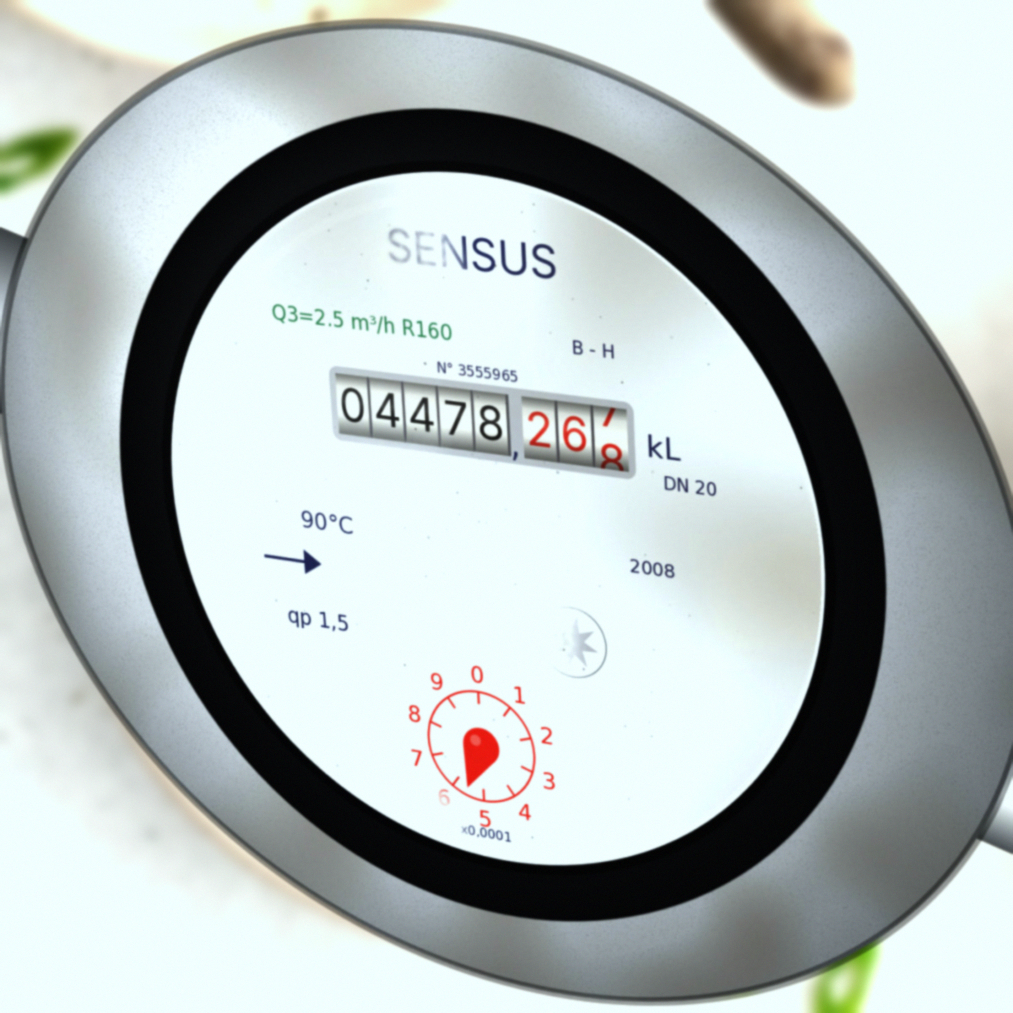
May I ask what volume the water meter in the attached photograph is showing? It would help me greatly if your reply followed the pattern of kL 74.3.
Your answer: kL 4478.2675
